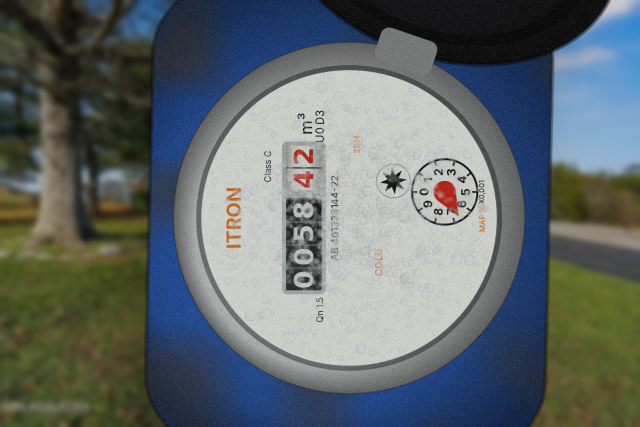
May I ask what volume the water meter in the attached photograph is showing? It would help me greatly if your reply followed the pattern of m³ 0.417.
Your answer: m³ 58.426
